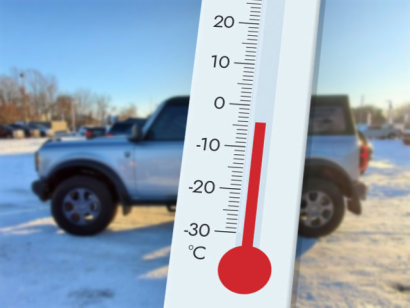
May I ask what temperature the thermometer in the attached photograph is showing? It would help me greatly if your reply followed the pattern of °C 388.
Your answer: °C -4
